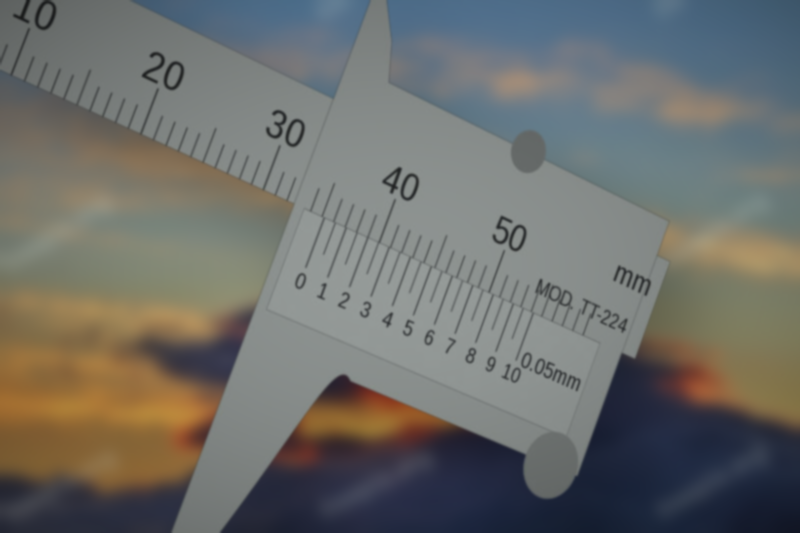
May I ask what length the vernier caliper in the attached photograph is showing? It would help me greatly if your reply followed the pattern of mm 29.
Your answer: mm 35.2
